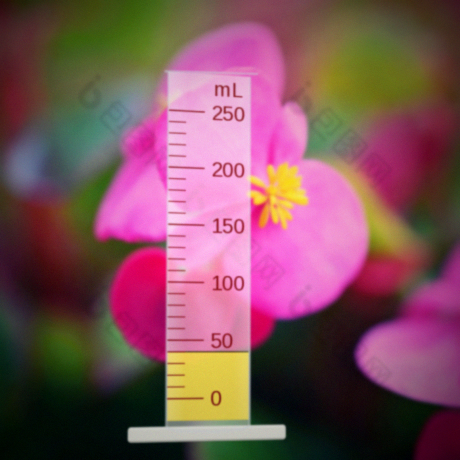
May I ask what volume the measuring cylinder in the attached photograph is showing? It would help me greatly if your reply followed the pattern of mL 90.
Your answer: mL 40
